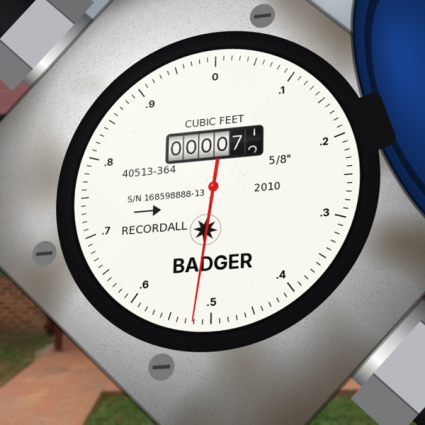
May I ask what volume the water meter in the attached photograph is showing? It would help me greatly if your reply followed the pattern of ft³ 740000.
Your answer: ft³ 71.52
